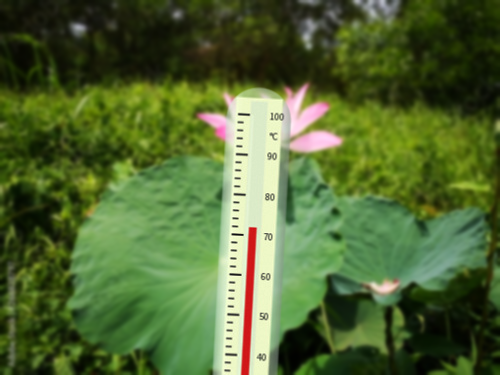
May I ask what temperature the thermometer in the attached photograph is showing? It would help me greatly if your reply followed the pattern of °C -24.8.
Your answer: °C 72
